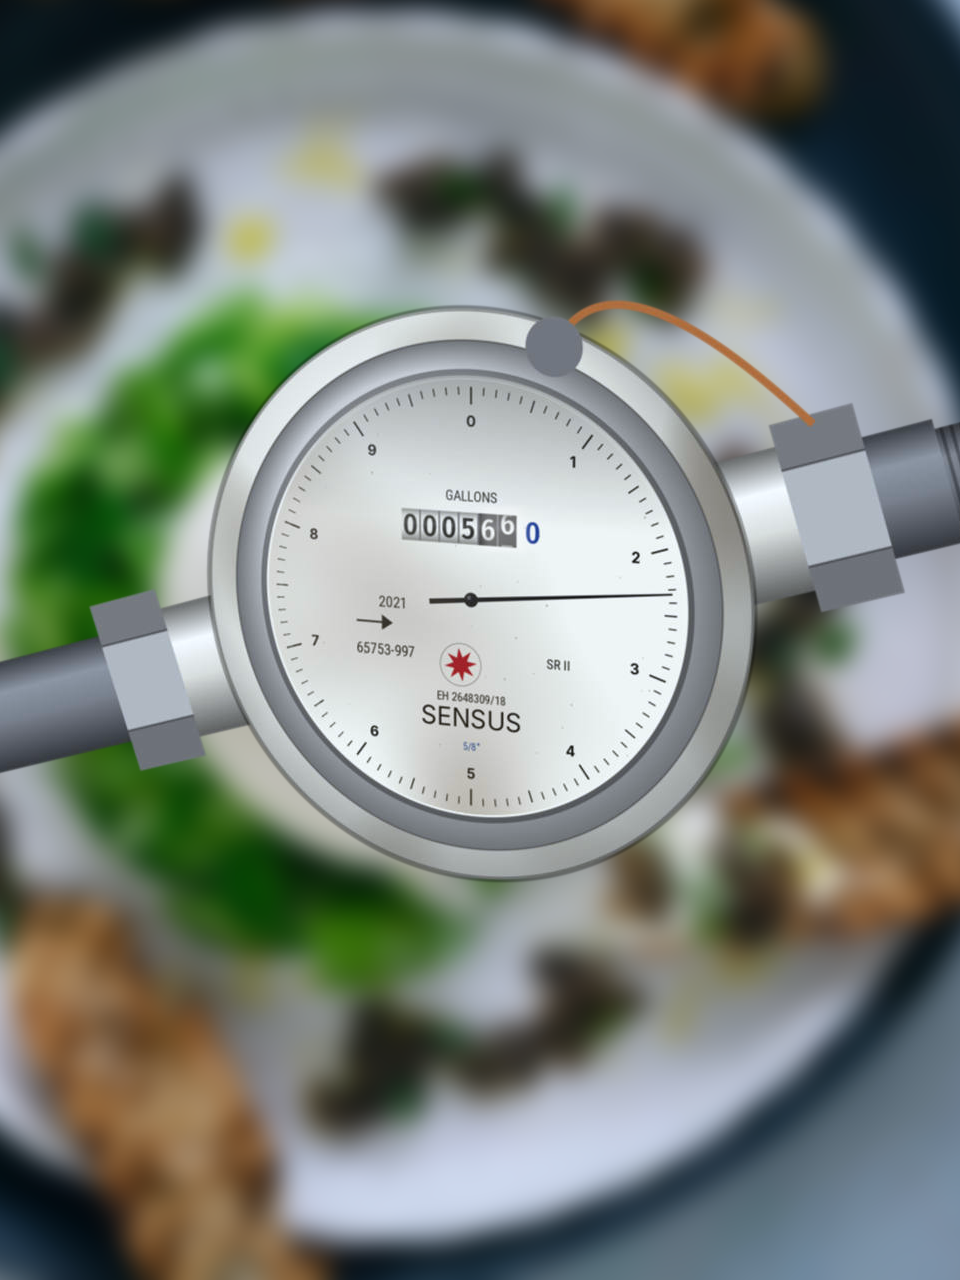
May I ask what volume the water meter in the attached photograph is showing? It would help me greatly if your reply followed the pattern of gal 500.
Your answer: gal 5662.3
